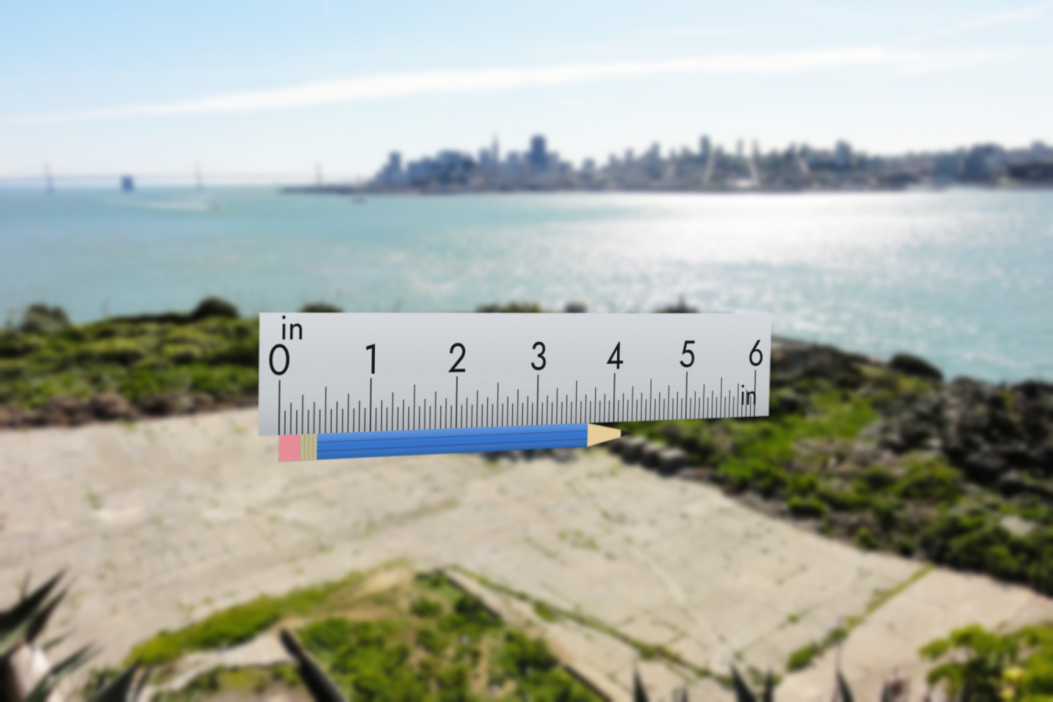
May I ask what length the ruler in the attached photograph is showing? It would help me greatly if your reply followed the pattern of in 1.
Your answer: in 4.25
